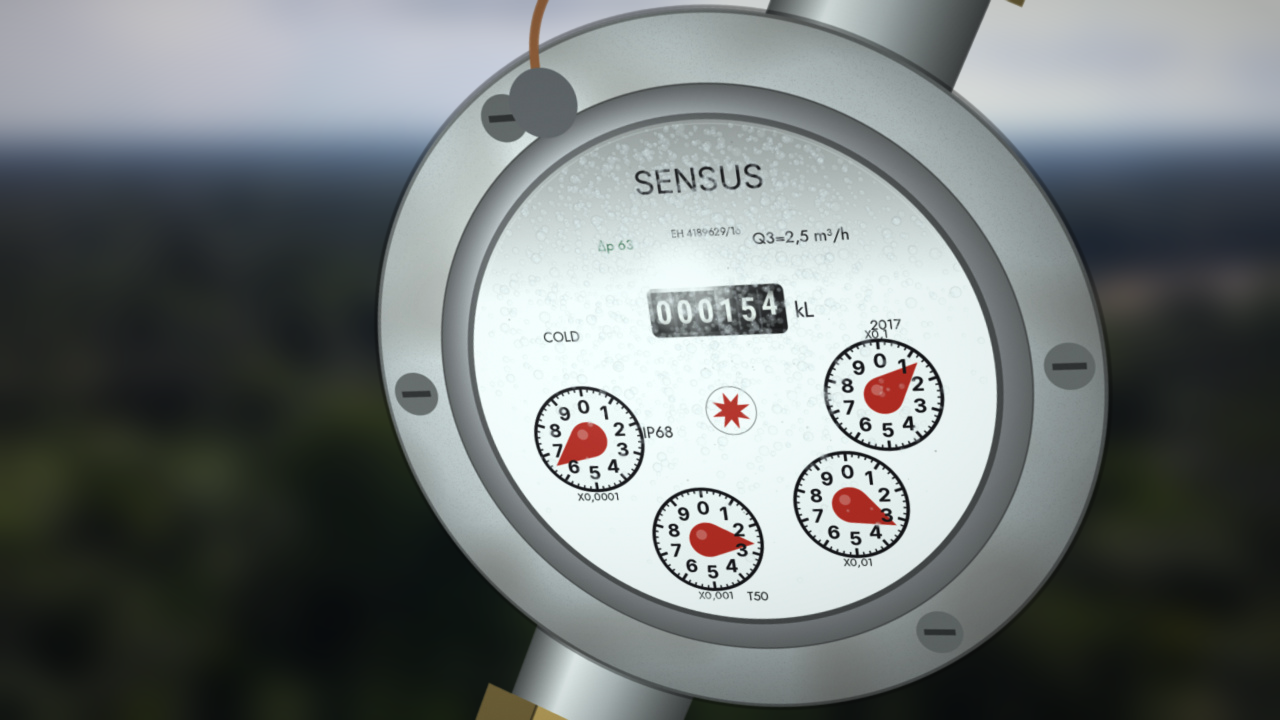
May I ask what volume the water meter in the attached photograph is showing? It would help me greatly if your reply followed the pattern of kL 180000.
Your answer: kL 154.1326
